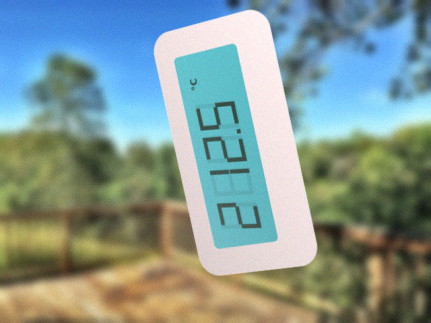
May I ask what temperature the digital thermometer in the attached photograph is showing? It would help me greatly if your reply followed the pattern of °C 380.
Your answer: °C 212.5
